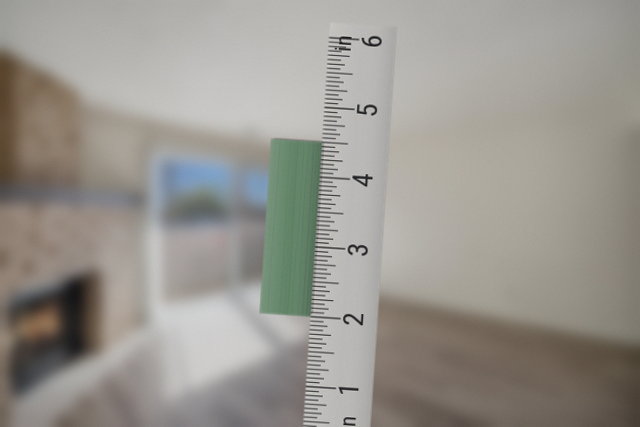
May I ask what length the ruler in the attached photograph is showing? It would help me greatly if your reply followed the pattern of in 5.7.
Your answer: in 2.5
